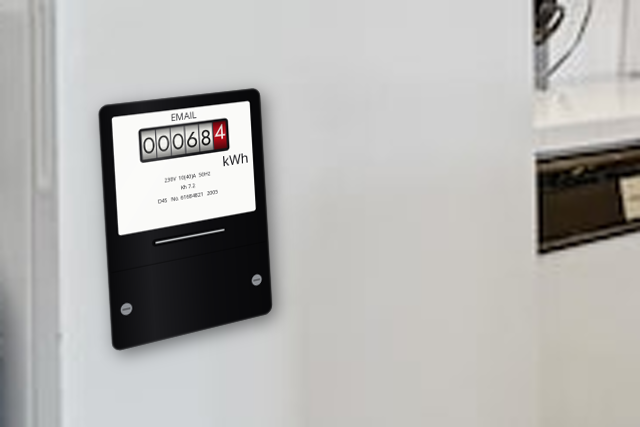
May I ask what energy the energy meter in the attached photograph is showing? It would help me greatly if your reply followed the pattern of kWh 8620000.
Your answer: kWh 68.4
